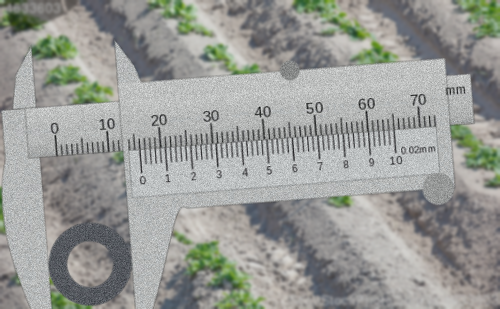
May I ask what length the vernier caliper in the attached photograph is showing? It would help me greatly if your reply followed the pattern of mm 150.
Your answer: mm 16.0
